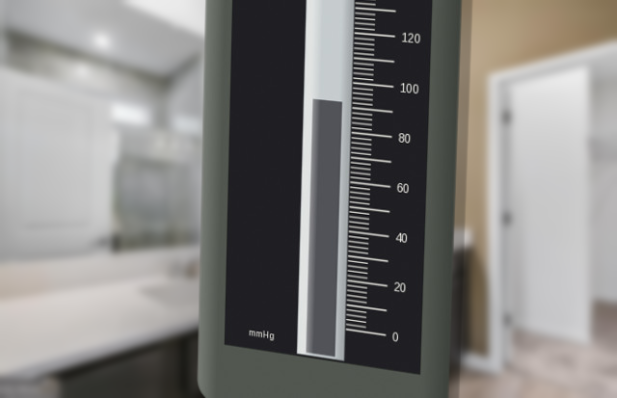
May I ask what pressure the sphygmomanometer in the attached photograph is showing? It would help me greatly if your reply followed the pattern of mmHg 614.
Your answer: mmHg 92
